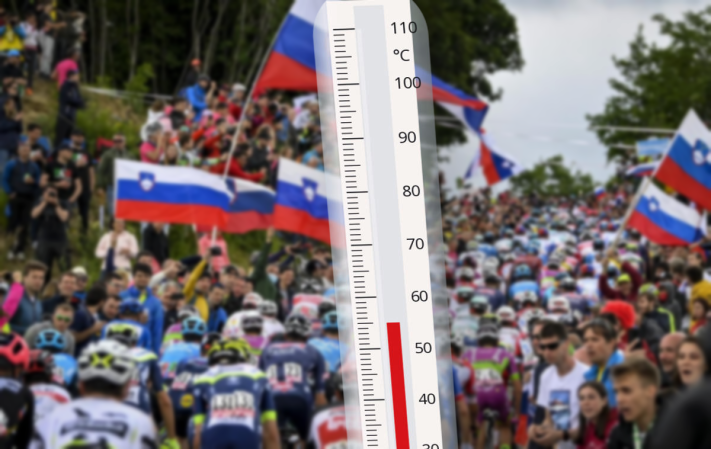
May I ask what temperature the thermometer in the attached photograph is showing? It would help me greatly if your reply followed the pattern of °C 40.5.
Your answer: °C 55
